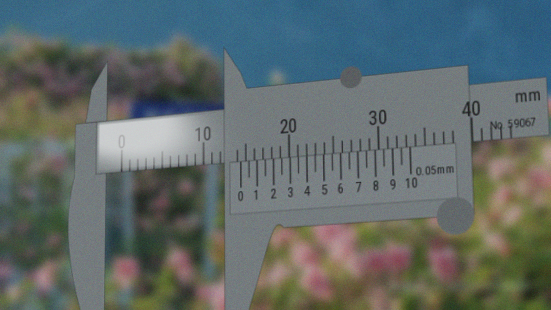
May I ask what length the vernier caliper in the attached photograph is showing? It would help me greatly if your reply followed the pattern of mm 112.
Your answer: mm 14.4
